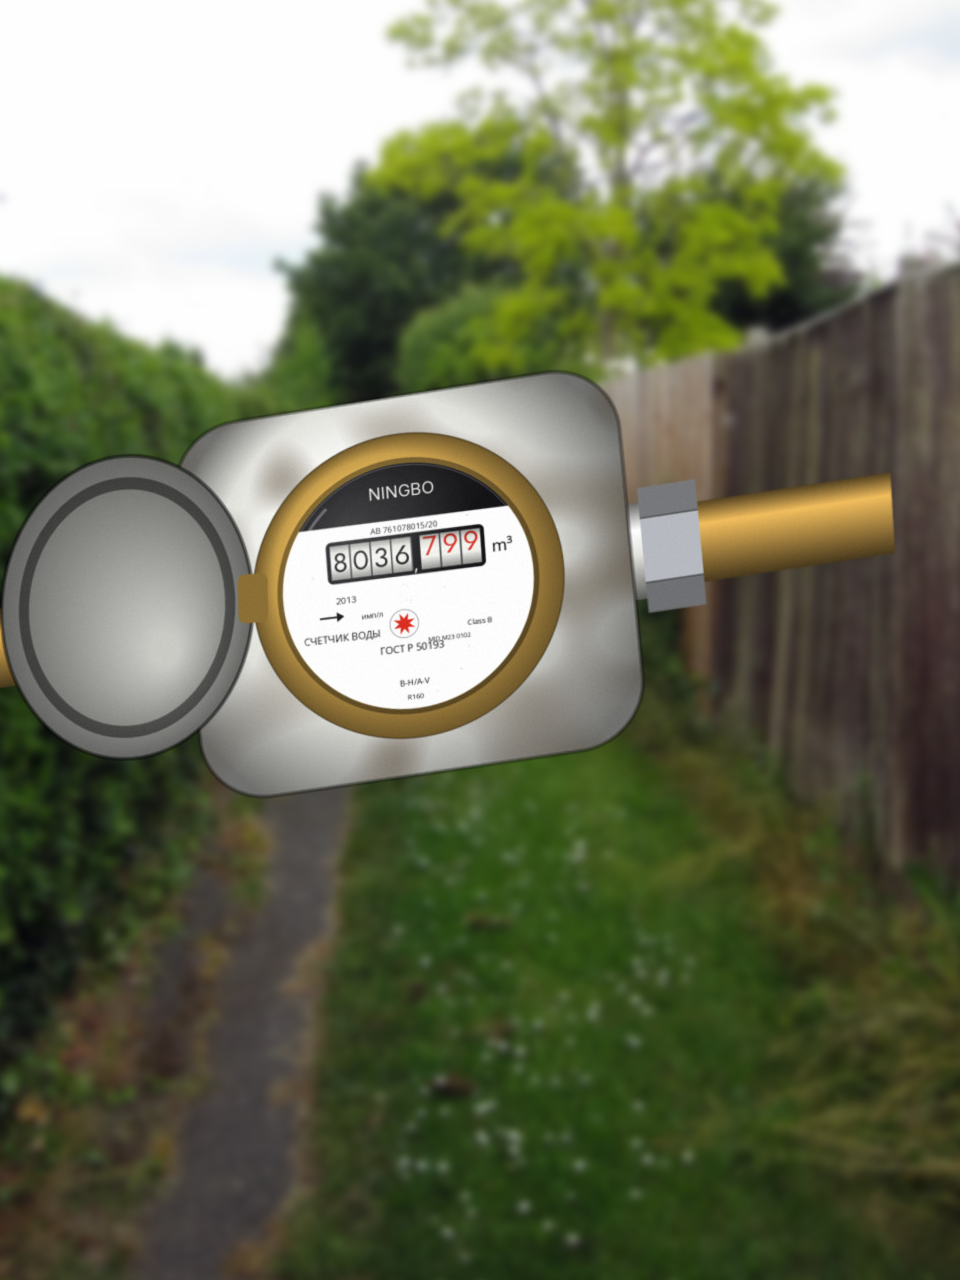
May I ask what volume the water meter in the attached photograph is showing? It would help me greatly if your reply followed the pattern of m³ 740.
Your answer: m³ 8036.799
